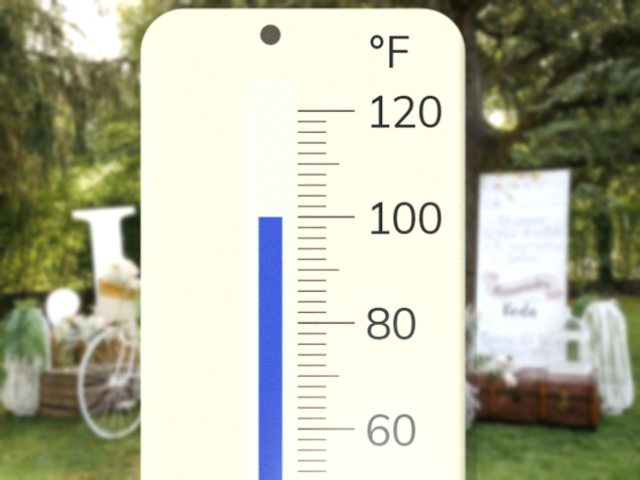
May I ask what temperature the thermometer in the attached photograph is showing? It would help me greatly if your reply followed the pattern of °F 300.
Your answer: °F 100
